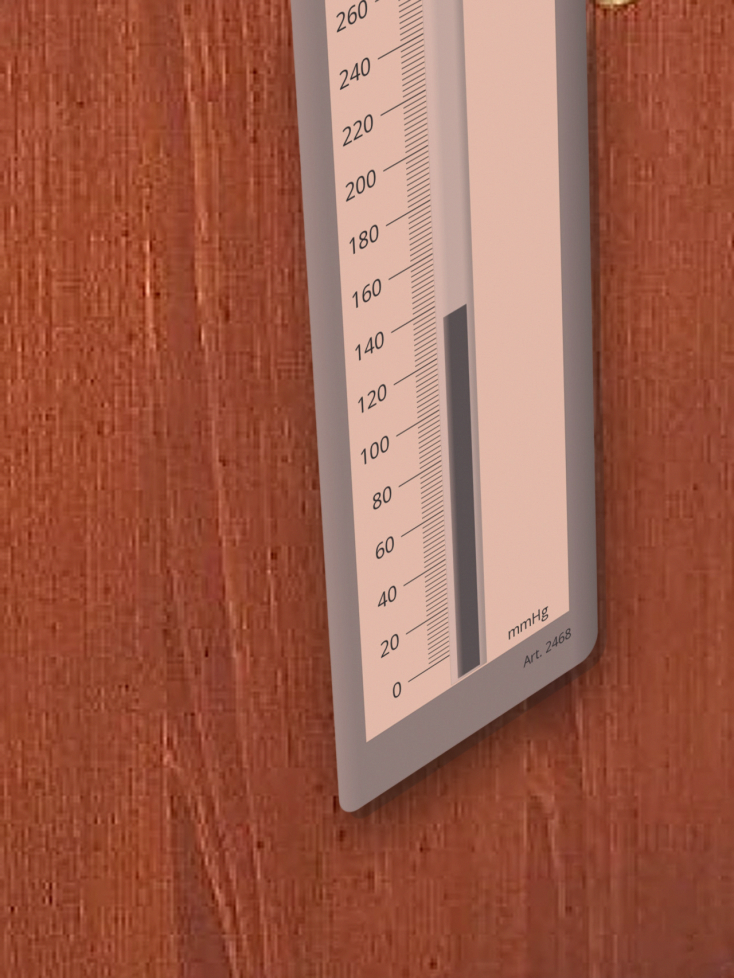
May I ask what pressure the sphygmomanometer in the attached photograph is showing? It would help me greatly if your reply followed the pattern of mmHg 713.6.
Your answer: mmHg 134
